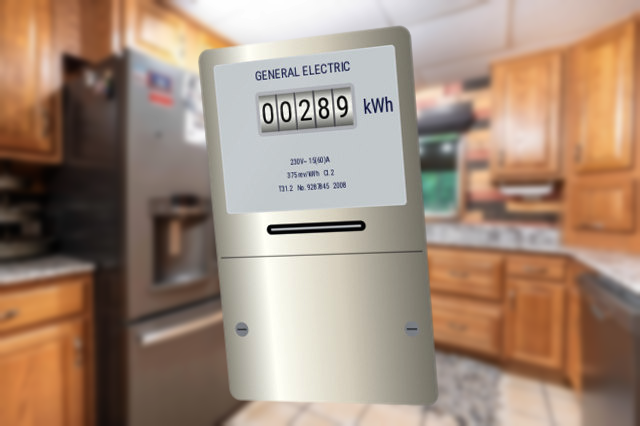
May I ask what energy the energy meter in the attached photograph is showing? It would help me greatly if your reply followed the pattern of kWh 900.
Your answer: kWh 289
